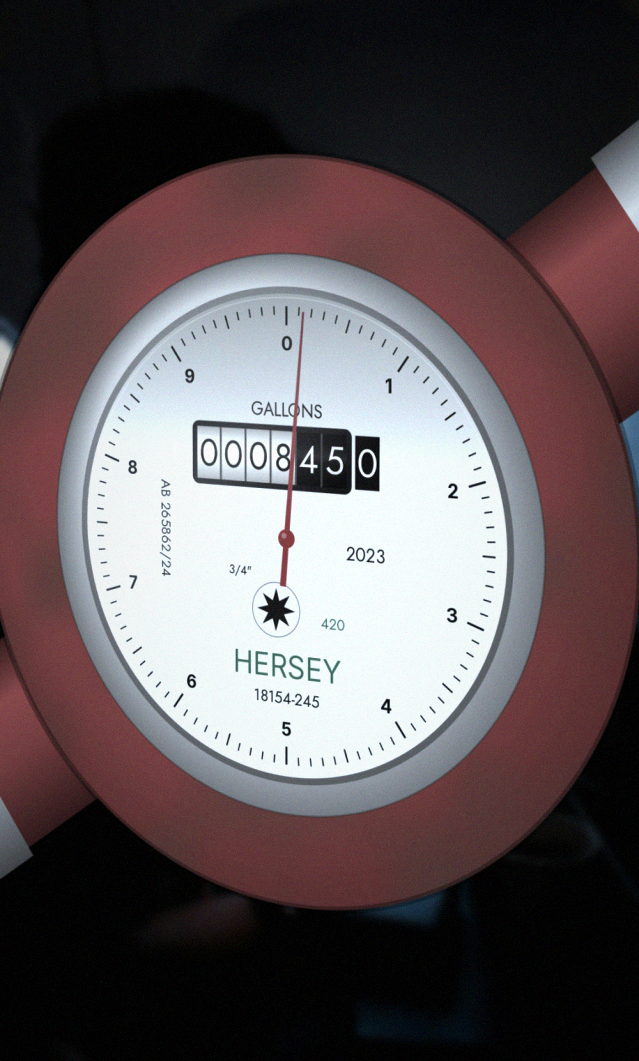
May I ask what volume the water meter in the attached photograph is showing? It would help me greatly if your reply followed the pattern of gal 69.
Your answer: gal 8450.1
